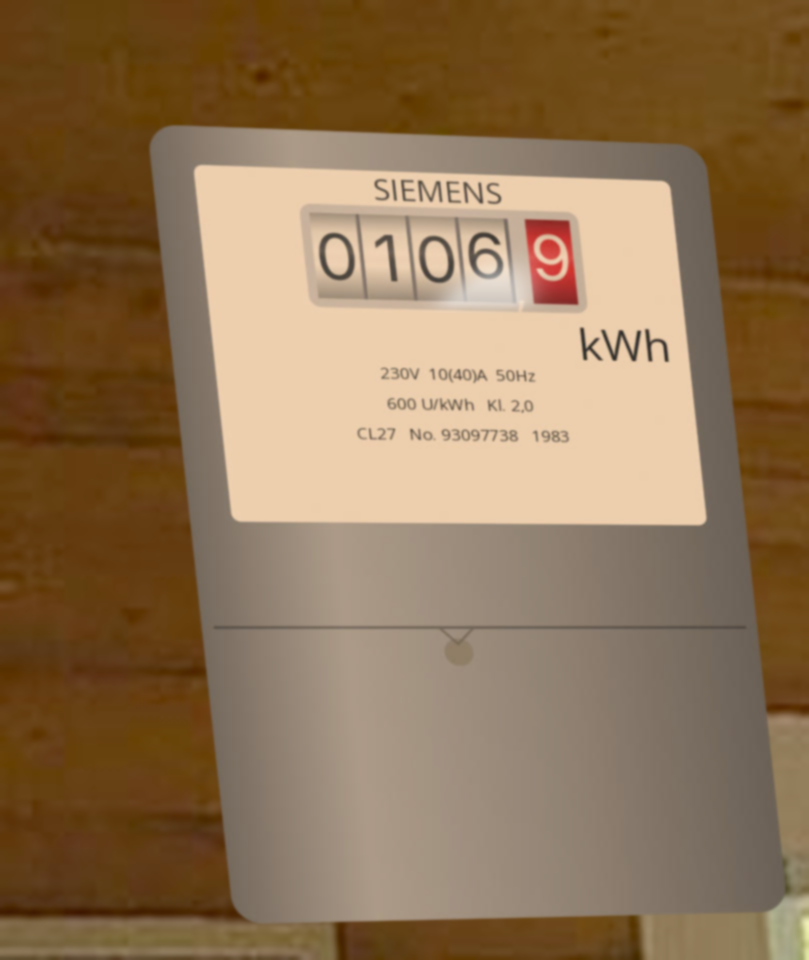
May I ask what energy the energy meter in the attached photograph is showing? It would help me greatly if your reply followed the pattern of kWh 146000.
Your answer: kWh 106.9
